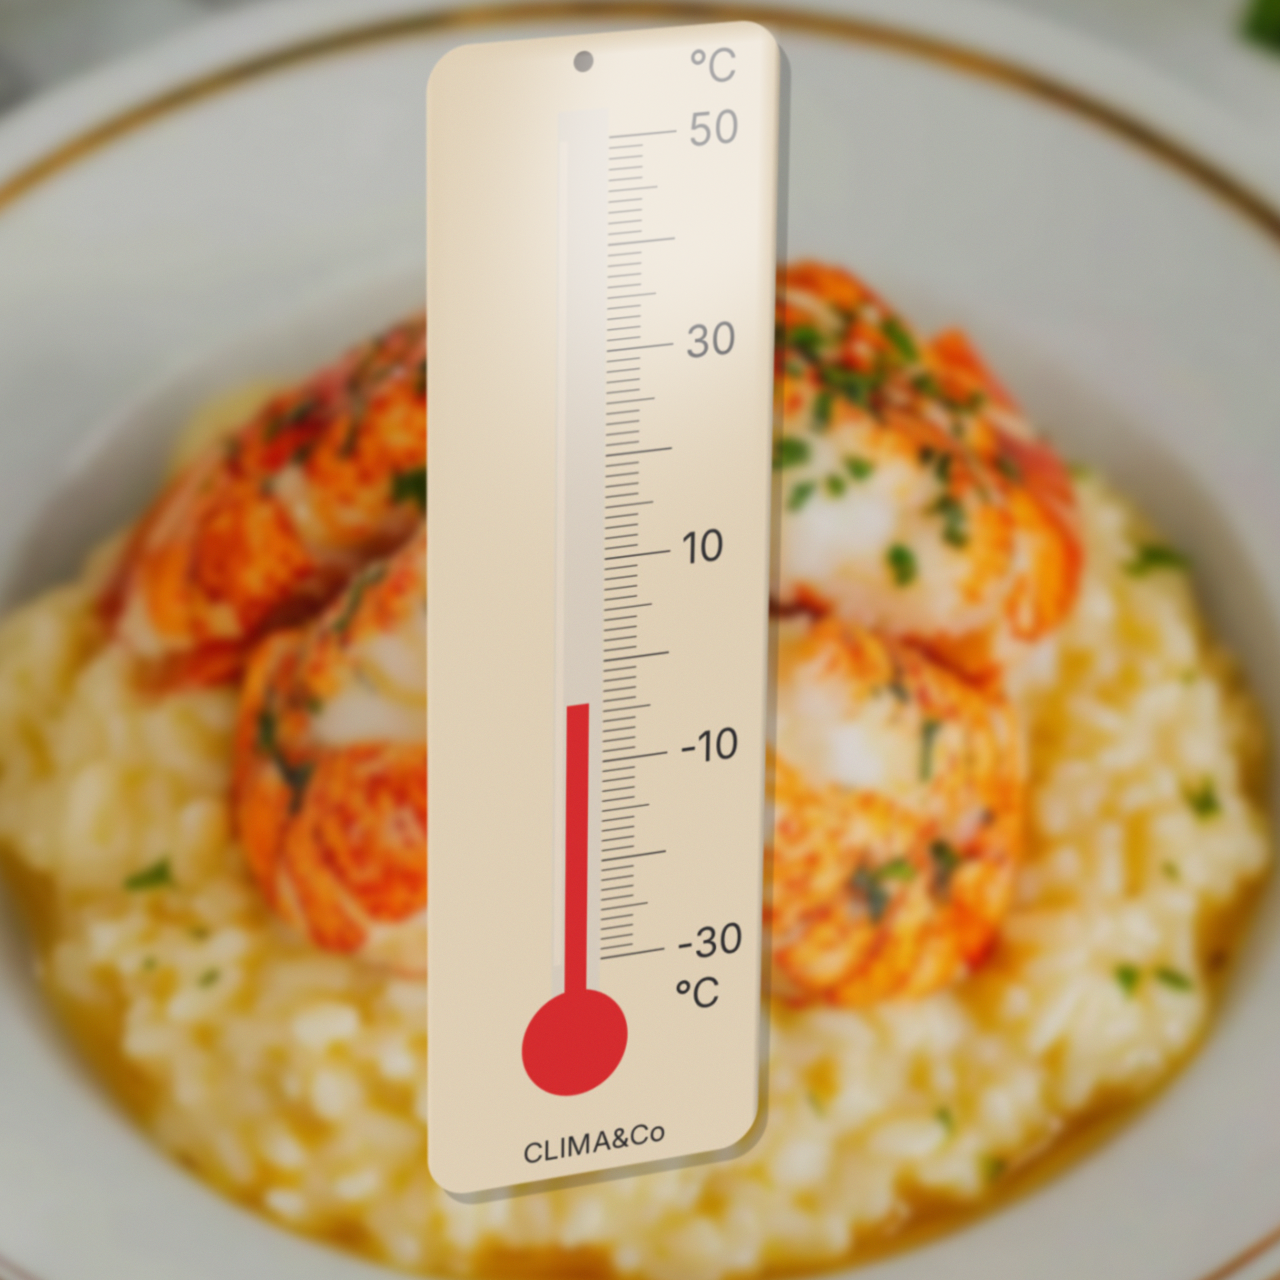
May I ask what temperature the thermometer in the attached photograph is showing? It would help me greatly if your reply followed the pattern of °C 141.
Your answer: °C -4
